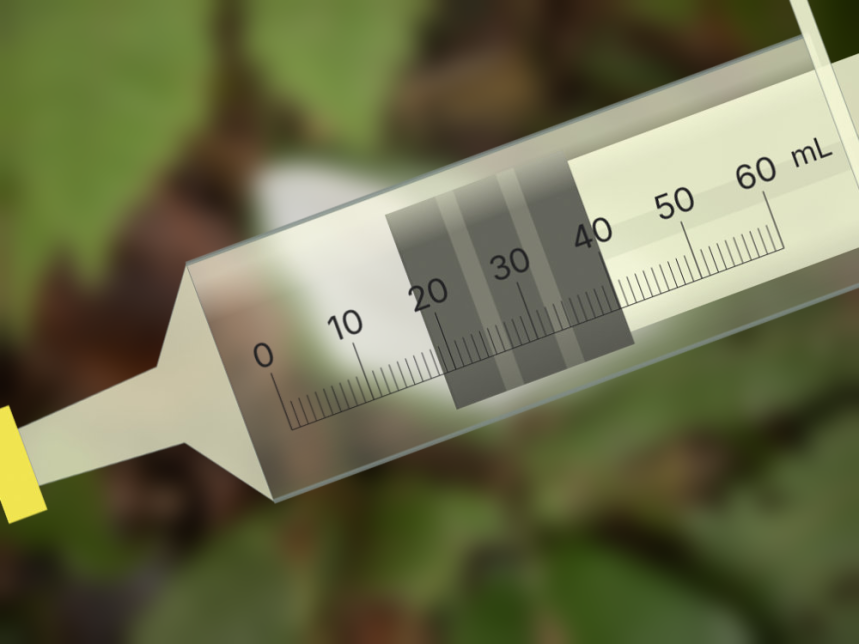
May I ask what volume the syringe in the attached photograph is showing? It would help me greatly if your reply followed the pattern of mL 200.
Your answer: mL 18.5
